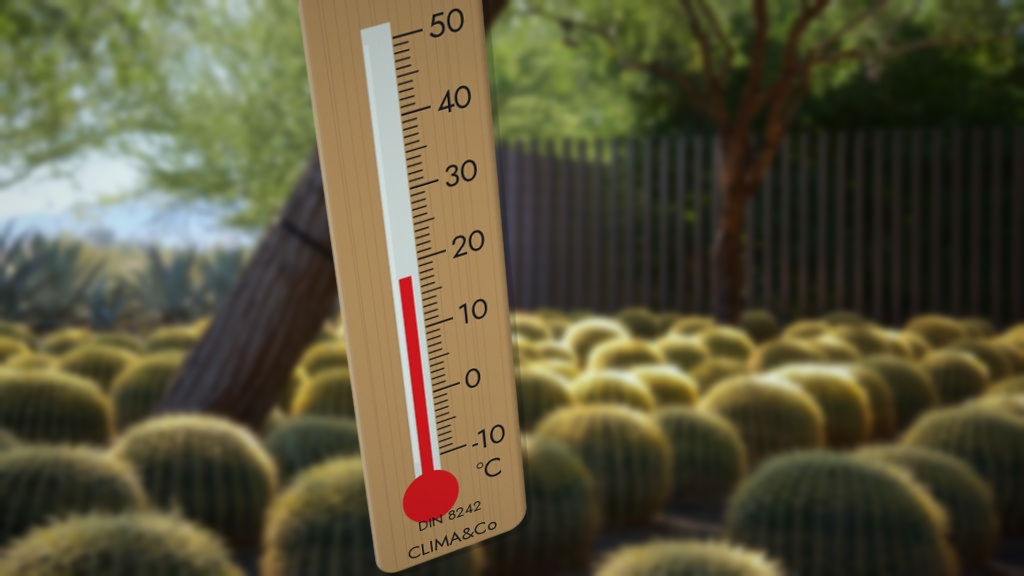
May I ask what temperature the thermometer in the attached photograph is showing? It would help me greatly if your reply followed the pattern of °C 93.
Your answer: °C 18
